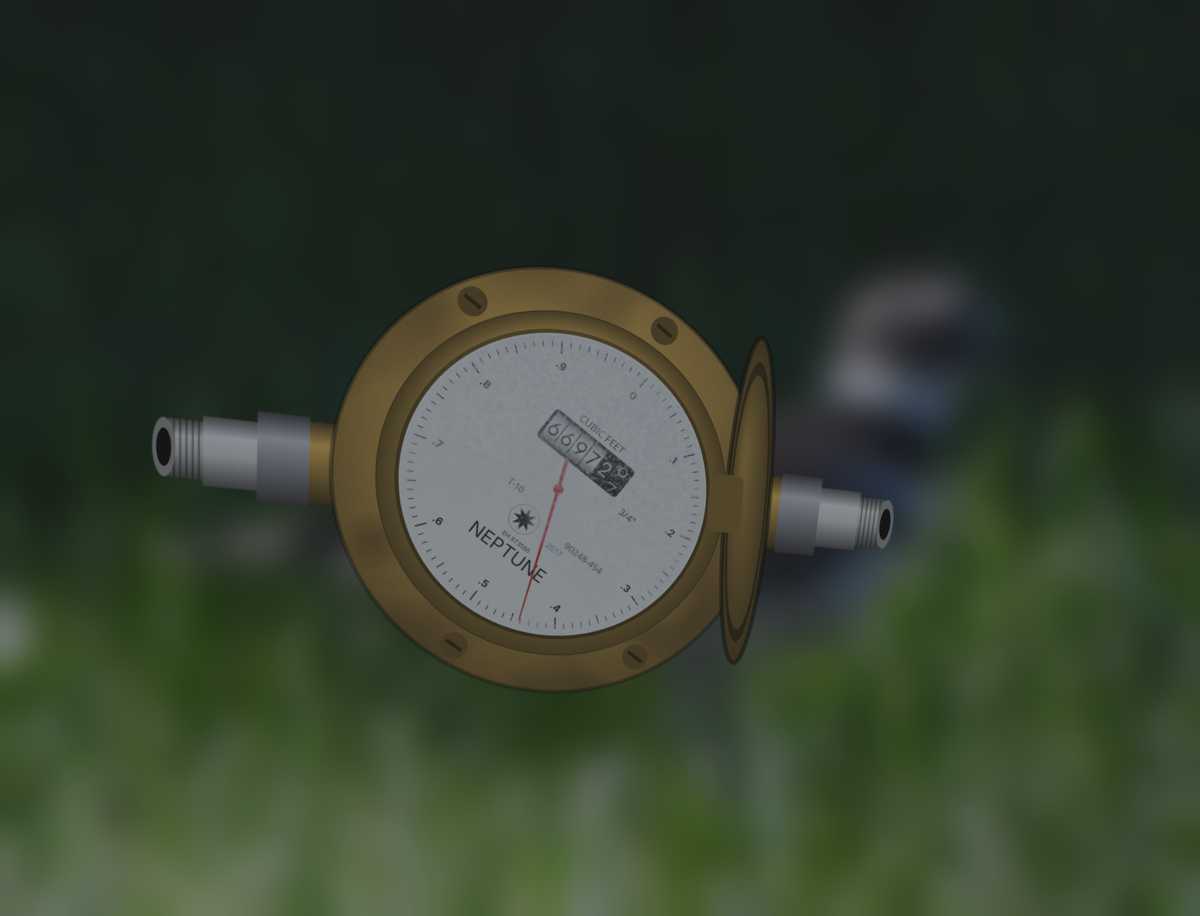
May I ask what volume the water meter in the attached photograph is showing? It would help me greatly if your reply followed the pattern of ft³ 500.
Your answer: ft³ 669726.44
